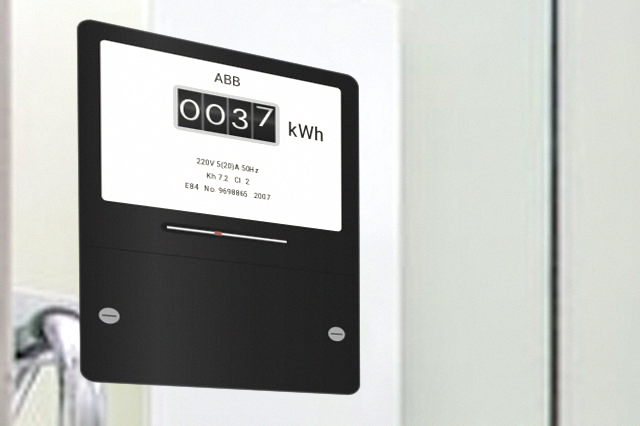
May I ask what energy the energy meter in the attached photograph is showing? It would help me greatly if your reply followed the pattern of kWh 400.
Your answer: kWh 37
